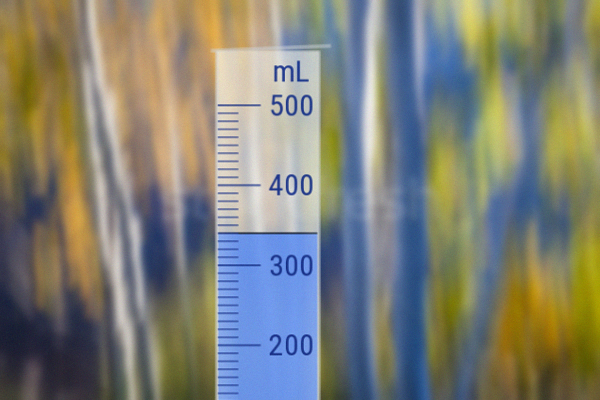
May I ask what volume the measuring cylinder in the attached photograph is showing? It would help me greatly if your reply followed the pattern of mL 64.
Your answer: mL 340
